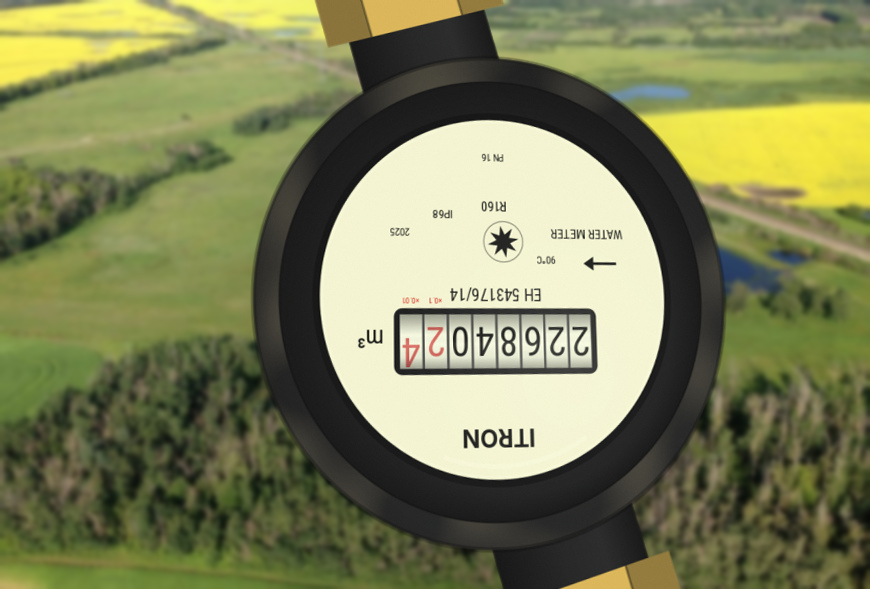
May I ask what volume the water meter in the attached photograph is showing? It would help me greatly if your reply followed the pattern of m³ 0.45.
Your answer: m³ 226840.24
